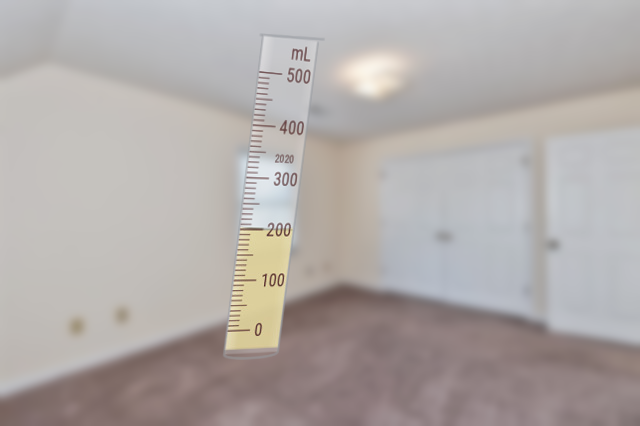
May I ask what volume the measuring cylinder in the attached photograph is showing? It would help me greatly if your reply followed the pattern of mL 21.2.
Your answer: mL 200
